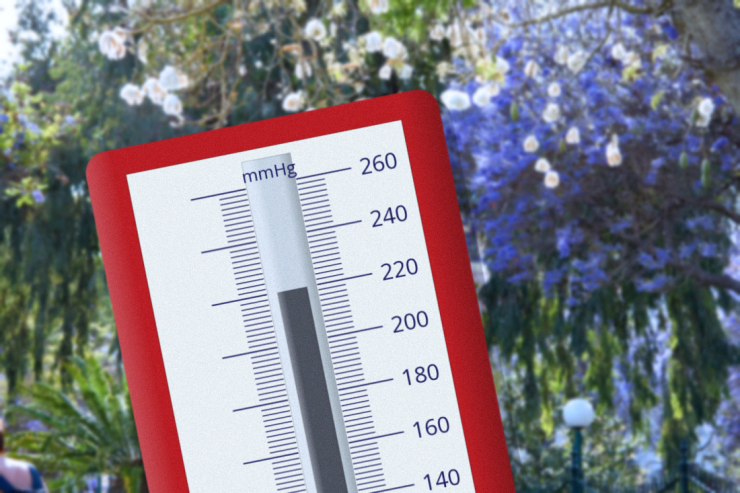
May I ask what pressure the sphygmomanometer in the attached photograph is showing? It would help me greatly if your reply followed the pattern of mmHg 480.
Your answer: mmHg 220
